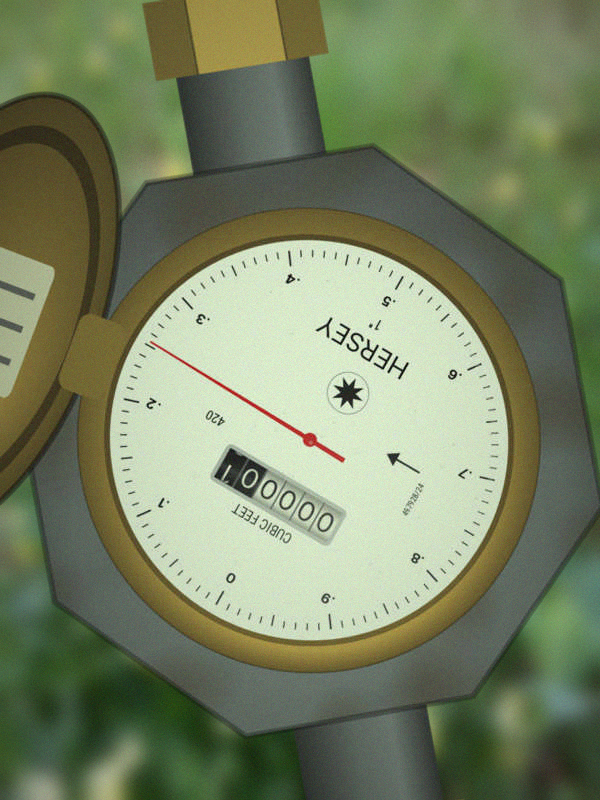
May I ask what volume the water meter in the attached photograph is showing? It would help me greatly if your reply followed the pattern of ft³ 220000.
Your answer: ft³ 1.25
